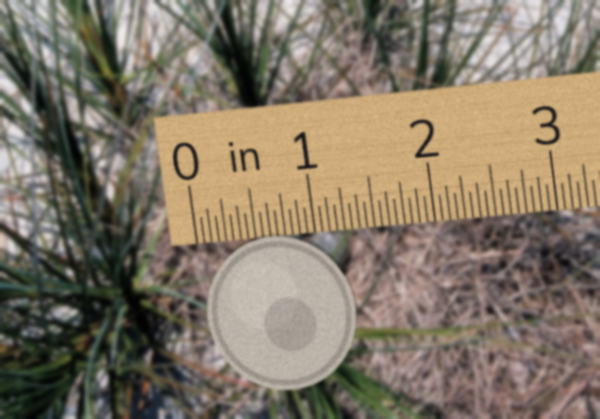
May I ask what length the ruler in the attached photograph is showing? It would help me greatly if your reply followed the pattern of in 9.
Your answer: in 1.25
